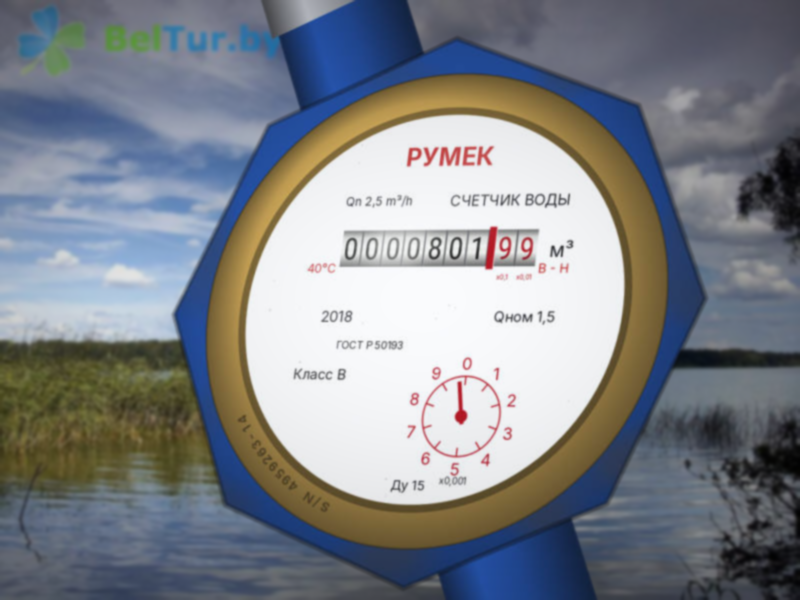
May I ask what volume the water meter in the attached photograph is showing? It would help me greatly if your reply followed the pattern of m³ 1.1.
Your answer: m³ 801.989
